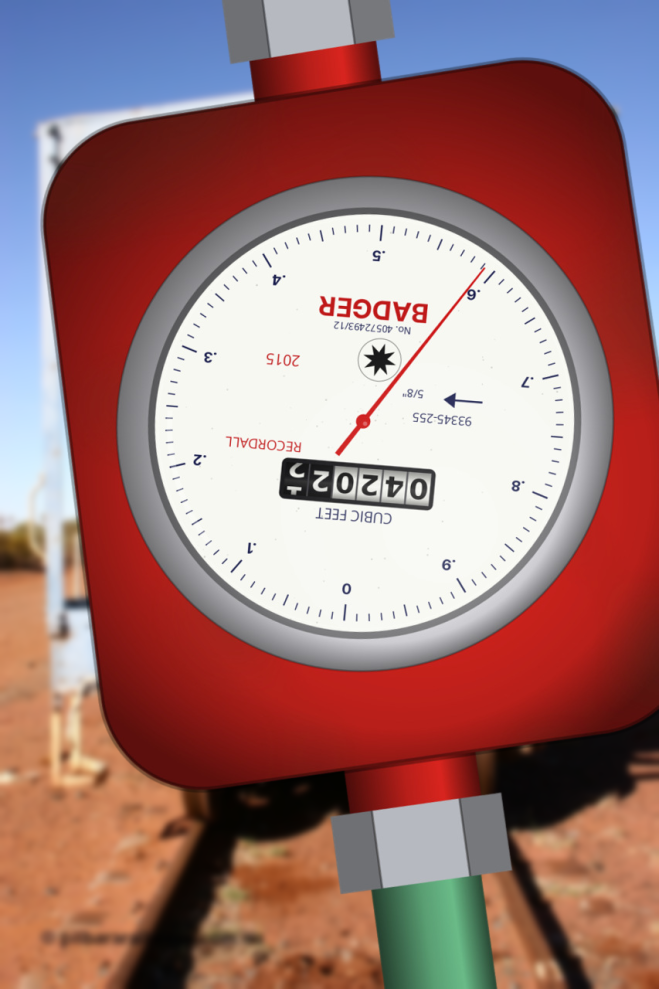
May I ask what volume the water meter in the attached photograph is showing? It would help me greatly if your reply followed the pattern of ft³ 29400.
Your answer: ft³ 42021.59
